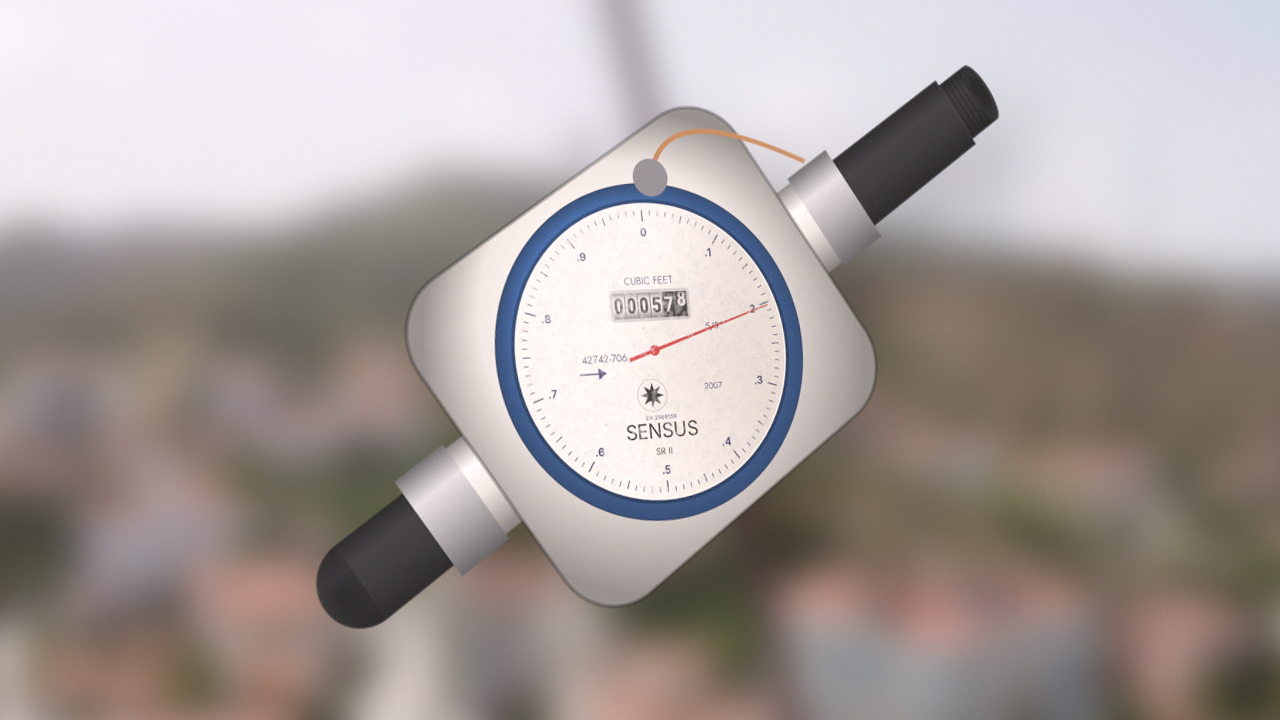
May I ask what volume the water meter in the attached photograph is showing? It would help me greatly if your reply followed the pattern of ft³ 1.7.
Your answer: ft³ 578.20
